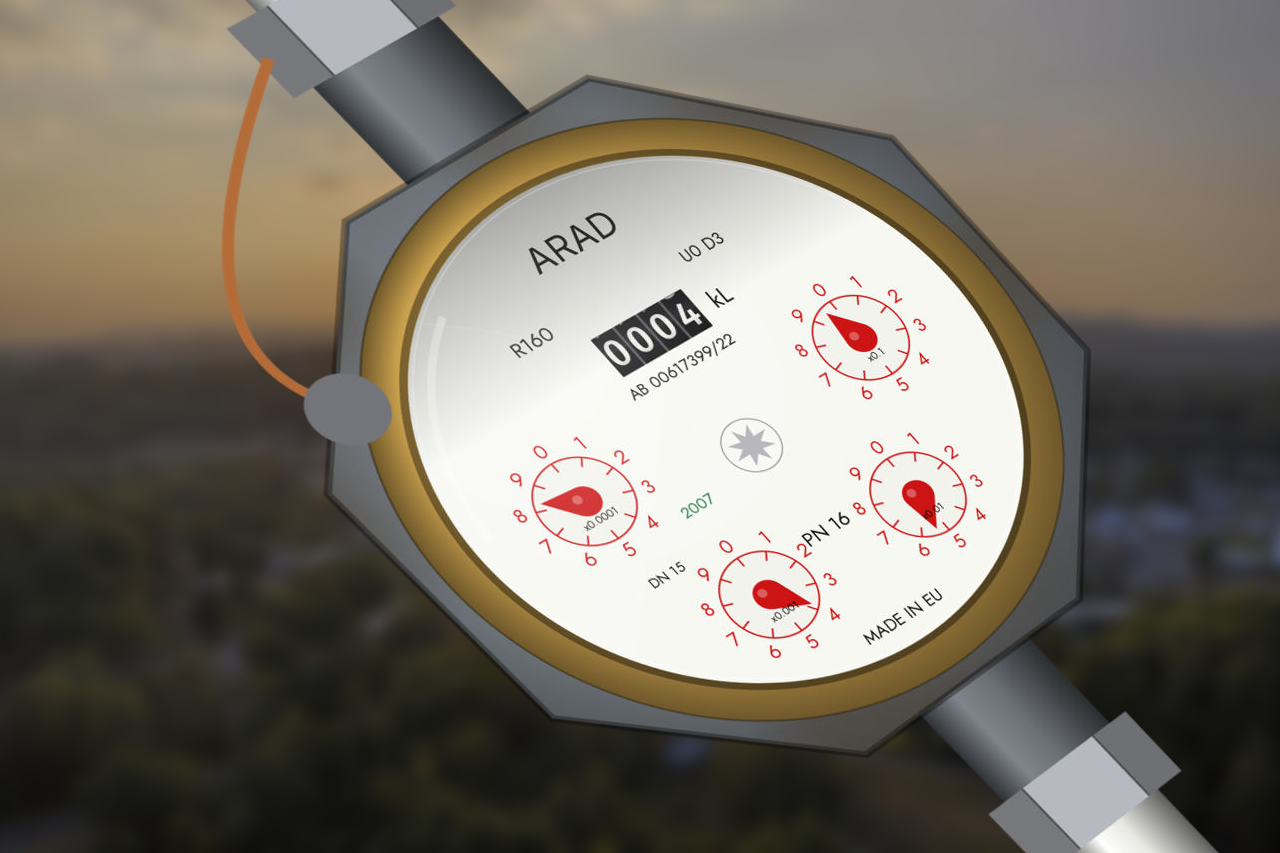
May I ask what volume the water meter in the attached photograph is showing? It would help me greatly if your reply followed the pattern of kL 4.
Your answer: kL 3.9538
